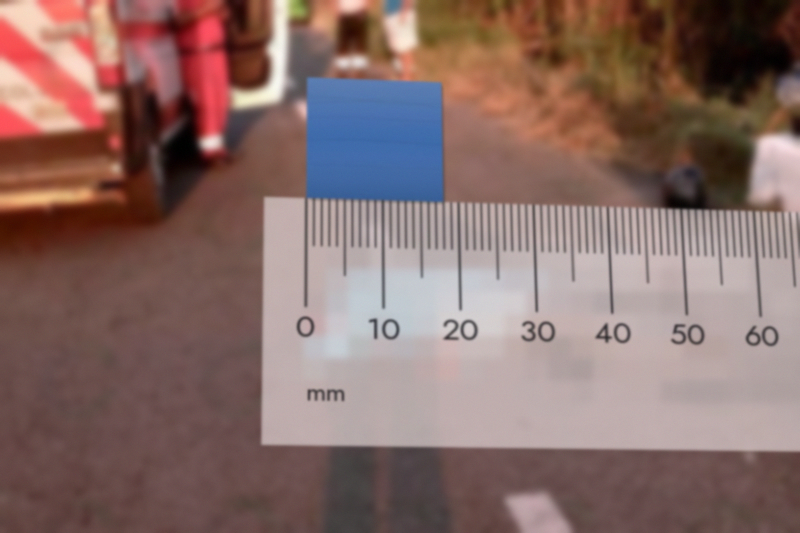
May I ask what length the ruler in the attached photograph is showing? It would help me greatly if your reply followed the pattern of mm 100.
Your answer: mm 18
